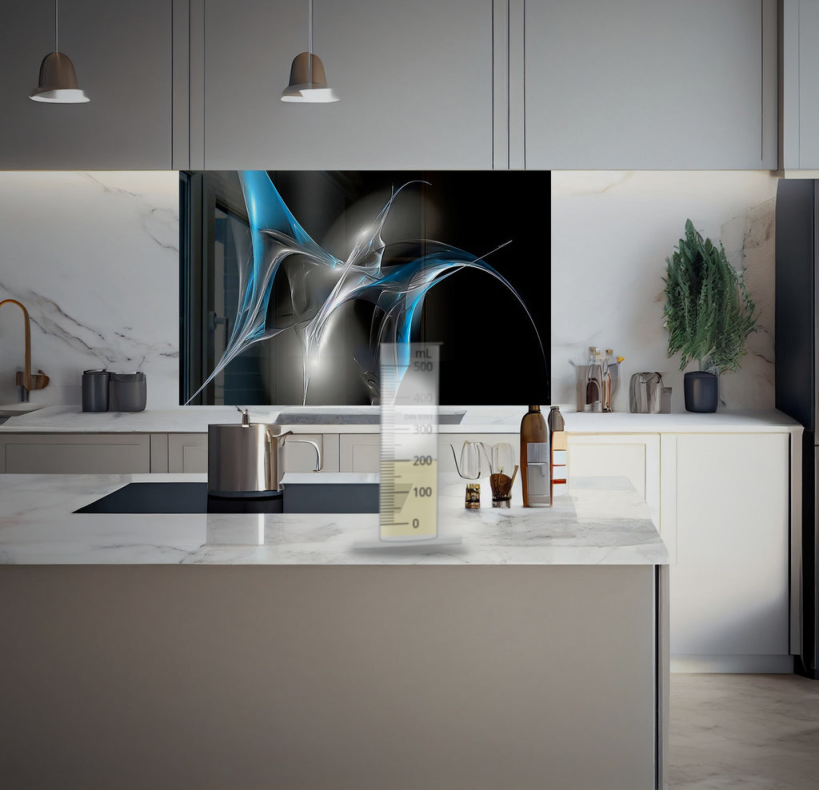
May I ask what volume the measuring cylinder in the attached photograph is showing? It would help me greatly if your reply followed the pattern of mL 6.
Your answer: mL 200
